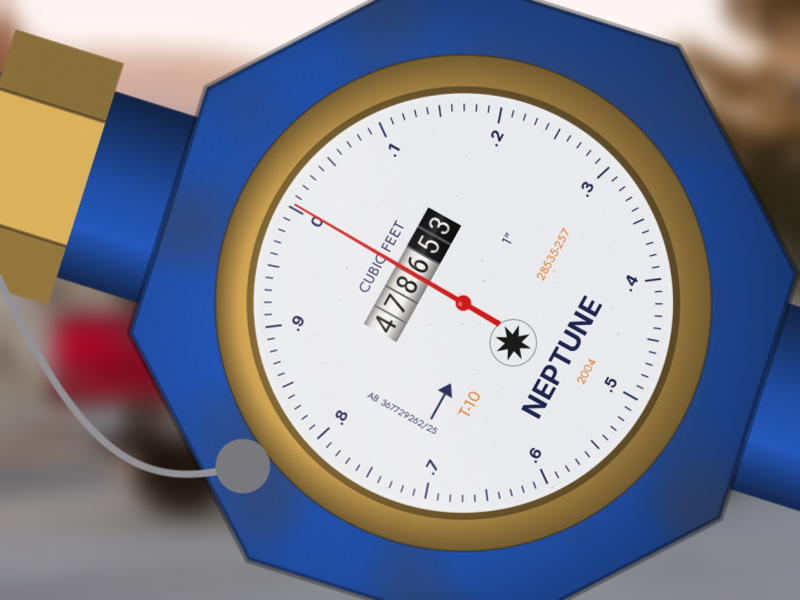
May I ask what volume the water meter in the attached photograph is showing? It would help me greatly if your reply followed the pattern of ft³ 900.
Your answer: ft³ 478653.00
